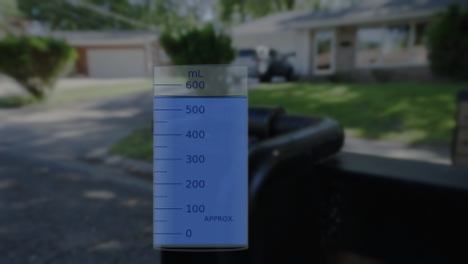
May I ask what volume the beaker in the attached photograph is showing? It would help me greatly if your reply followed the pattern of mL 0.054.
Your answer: mL 550
